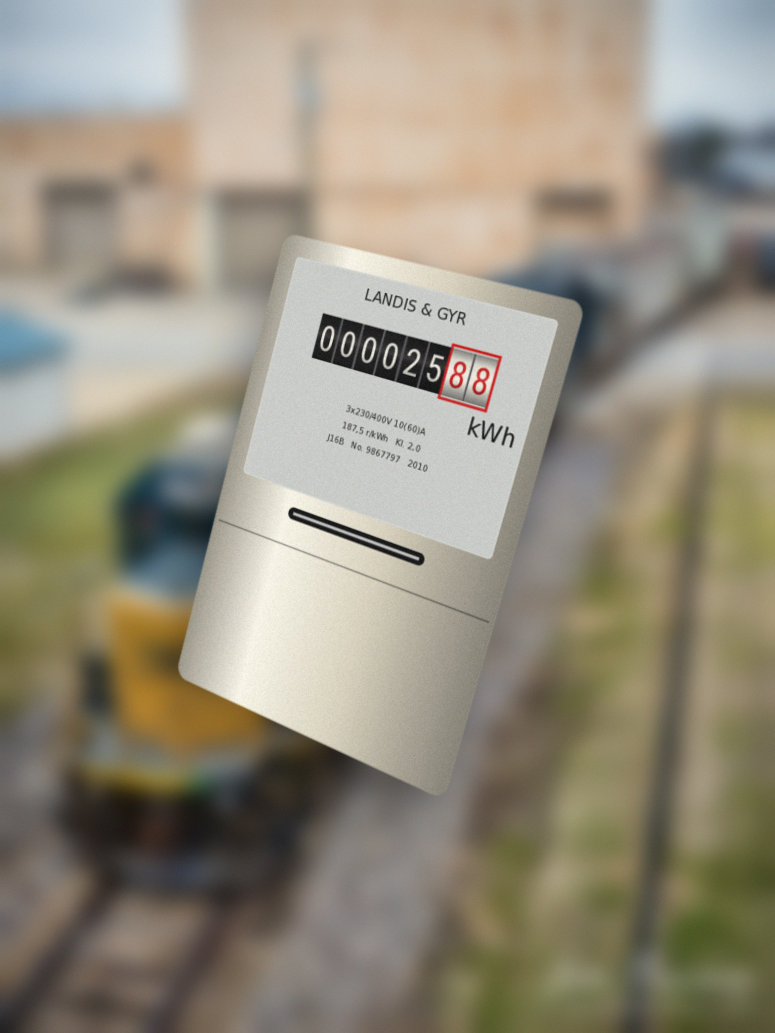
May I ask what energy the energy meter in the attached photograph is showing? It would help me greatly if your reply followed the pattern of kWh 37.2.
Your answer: kWh 25.88
